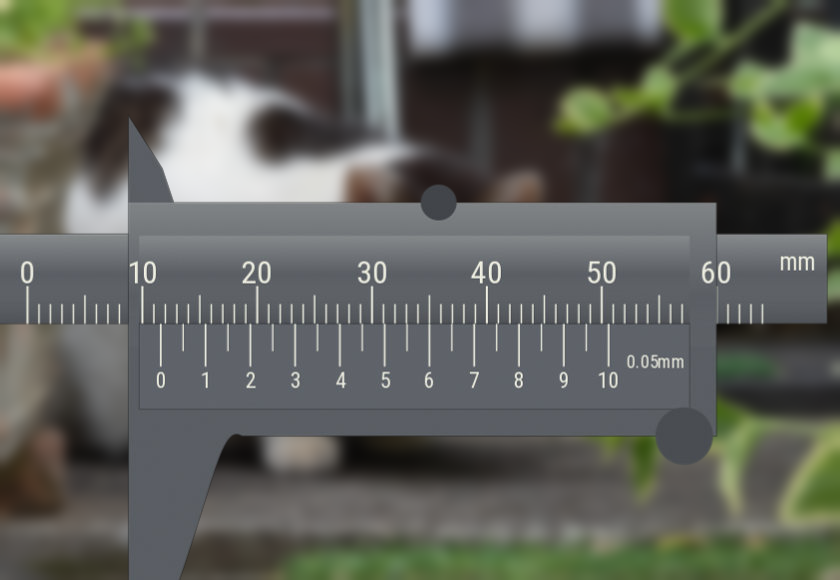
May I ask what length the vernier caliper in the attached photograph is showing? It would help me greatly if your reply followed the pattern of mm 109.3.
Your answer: mm 11.6
